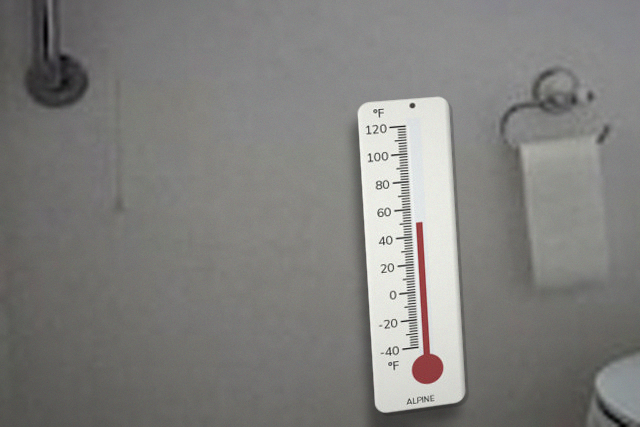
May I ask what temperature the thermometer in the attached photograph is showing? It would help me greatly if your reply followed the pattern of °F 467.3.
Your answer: °F 50
